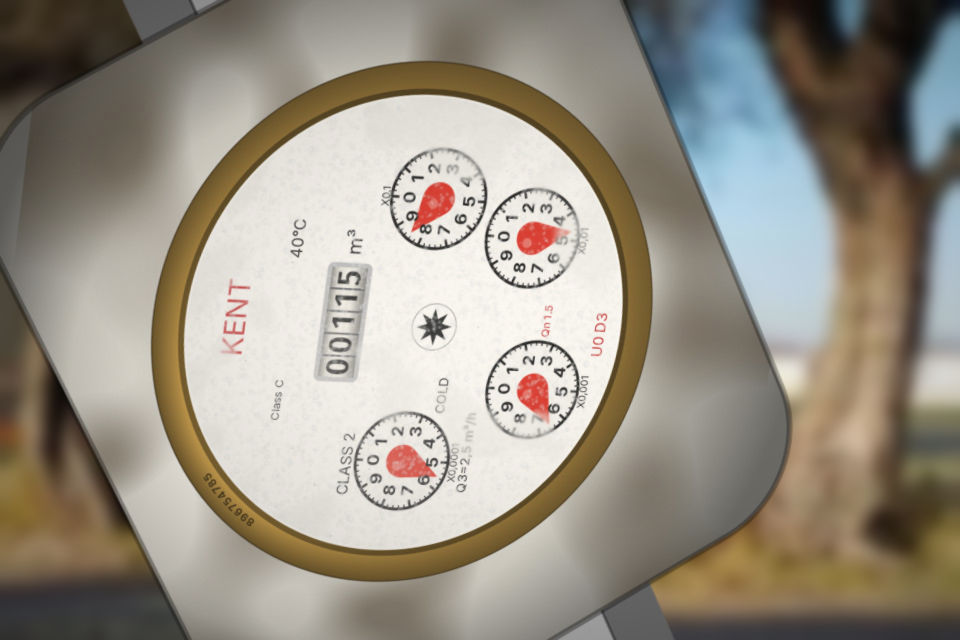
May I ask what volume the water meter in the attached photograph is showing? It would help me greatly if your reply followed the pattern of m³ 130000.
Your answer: m³ 115.8465
